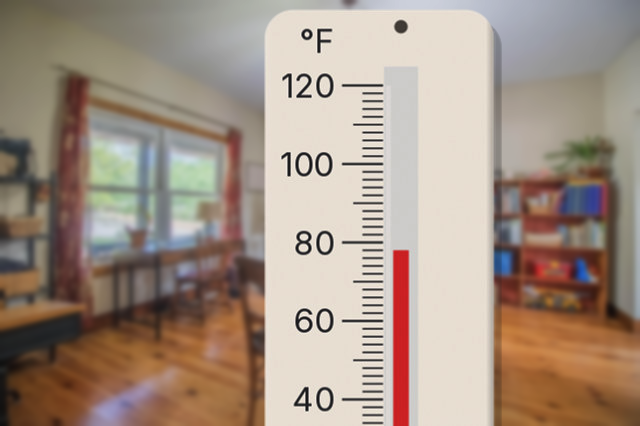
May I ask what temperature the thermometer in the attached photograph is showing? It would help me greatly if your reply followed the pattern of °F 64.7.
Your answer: °F 78
